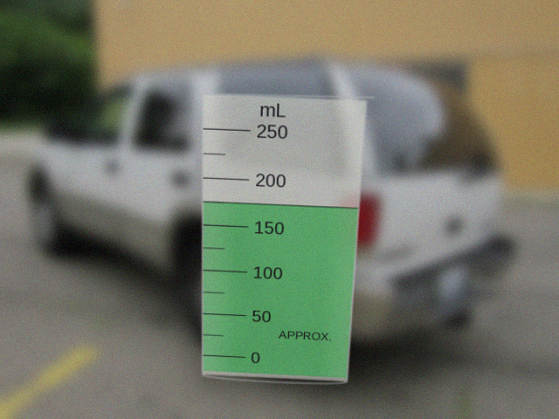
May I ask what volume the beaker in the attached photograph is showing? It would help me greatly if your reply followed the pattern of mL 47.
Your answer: mL 175
